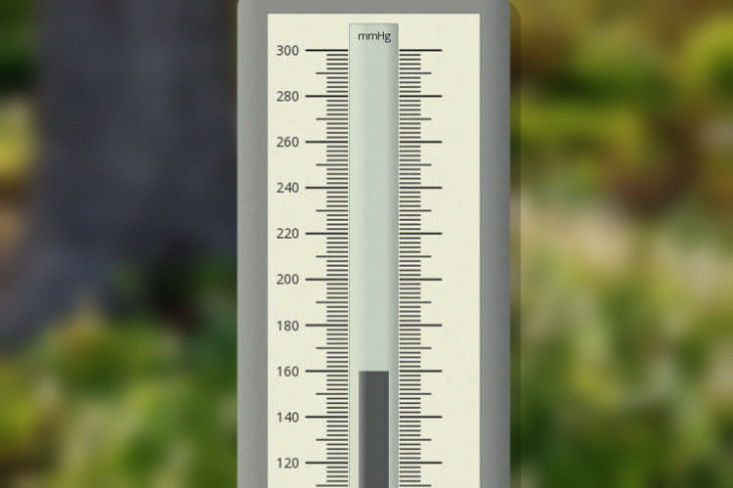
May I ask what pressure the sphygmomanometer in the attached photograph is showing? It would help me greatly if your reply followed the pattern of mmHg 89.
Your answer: mmHg 160
